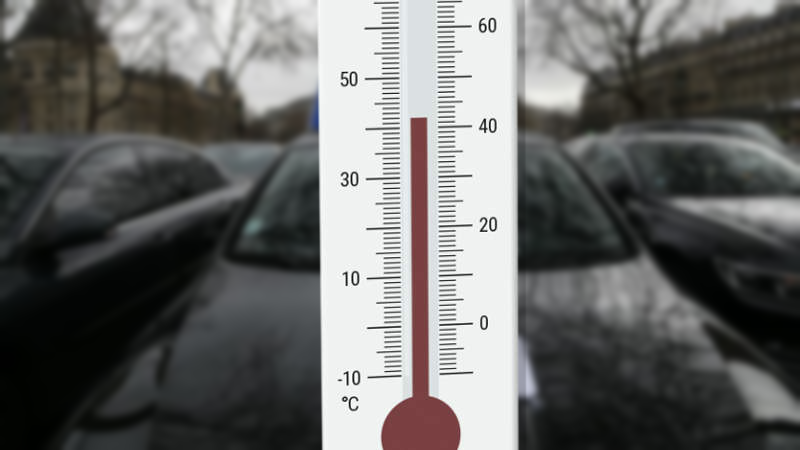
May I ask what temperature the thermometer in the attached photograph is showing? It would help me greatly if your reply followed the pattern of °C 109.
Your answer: °C 42
